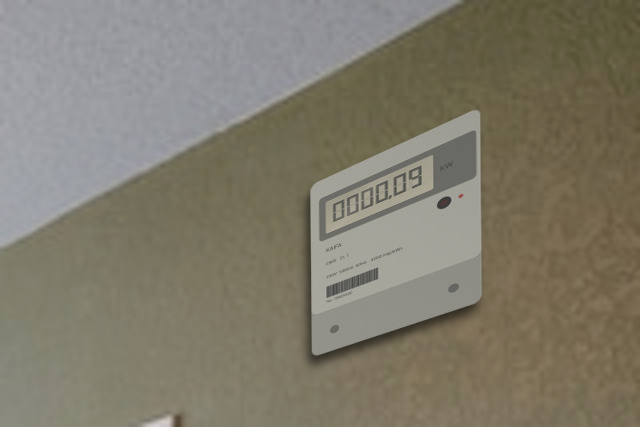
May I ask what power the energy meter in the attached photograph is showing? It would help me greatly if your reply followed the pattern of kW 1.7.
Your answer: kW 0.09
